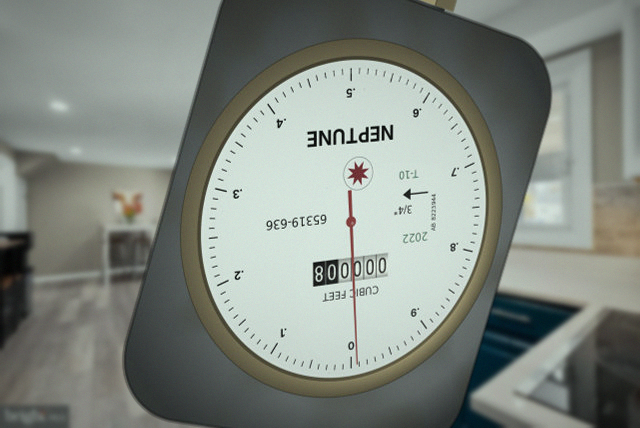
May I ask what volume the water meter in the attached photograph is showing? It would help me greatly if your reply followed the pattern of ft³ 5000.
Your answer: ft³ 7.99
